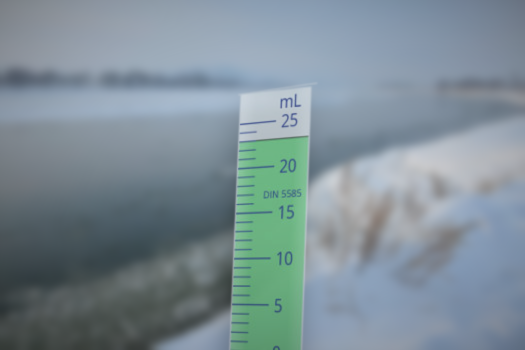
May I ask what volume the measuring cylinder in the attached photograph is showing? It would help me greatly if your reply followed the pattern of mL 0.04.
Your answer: mL 23
